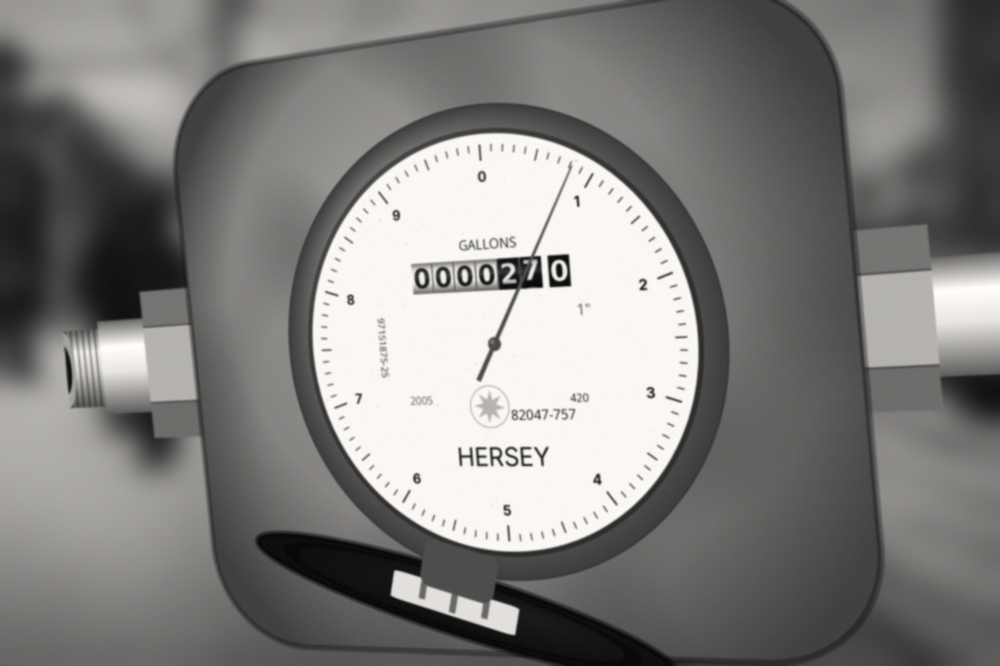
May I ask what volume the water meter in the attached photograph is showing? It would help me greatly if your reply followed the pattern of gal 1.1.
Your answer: gal 270.8
